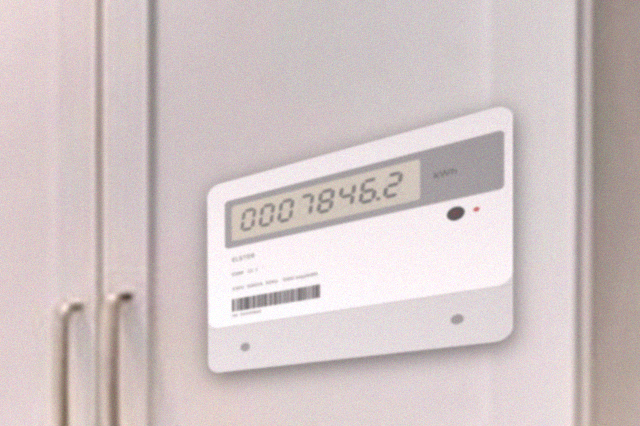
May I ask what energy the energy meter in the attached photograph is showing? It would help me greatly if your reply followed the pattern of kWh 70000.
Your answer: kWh 7846.2
